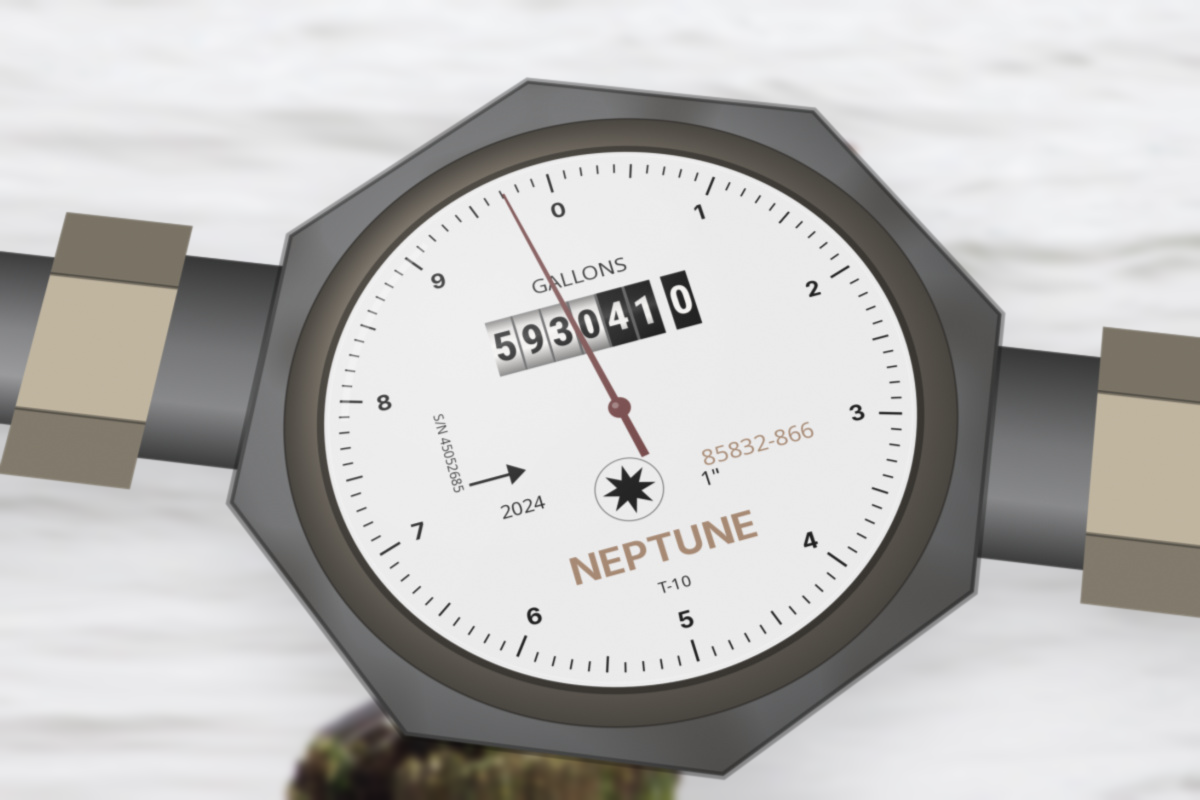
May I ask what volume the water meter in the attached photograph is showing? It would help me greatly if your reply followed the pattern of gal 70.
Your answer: gal 5930409.7
